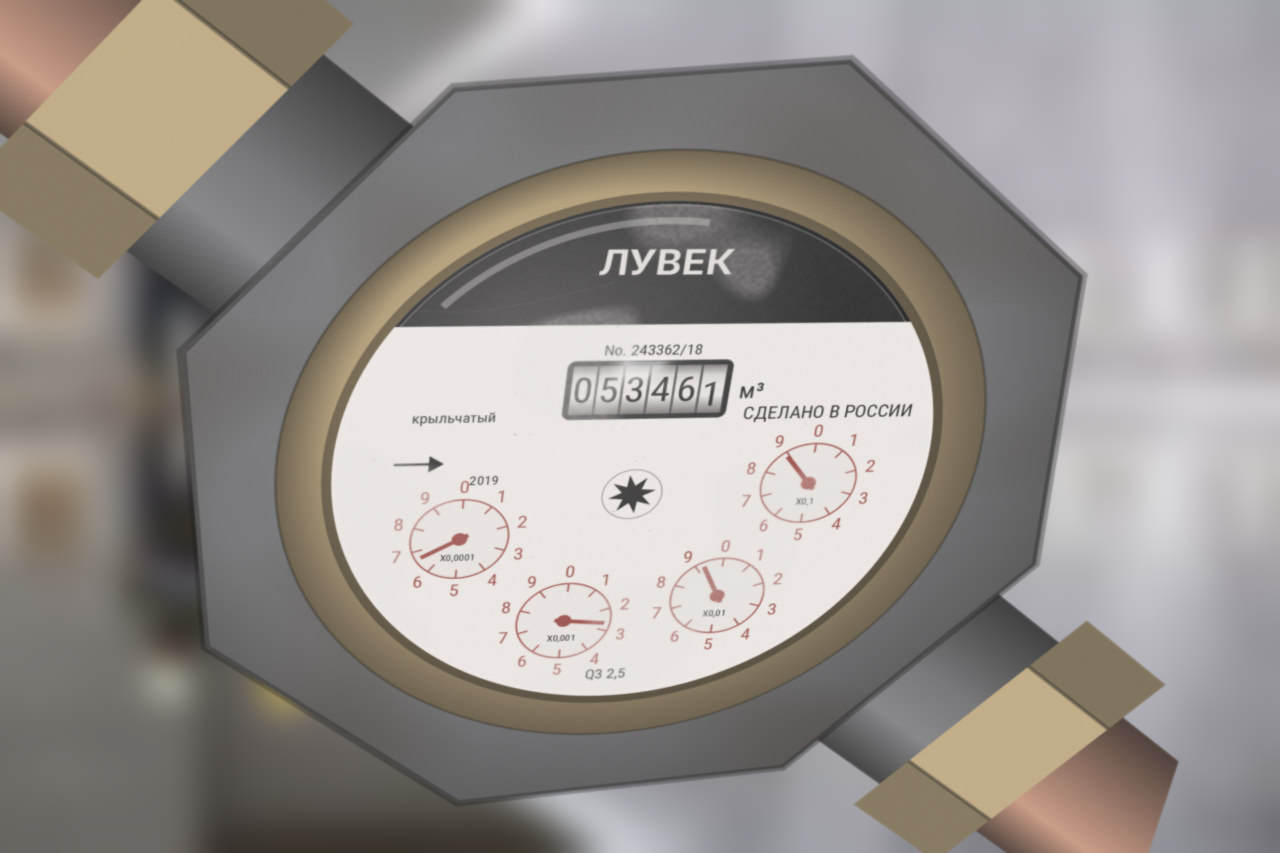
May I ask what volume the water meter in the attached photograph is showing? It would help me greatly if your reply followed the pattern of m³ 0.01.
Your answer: m³ 53460.8926
